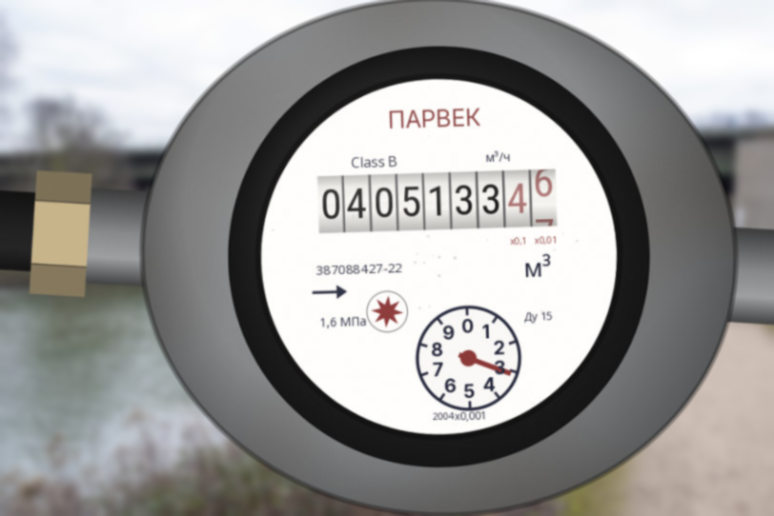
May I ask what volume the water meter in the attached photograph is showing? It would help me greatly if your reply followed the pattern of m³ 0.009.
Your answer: m³ 405133.463
